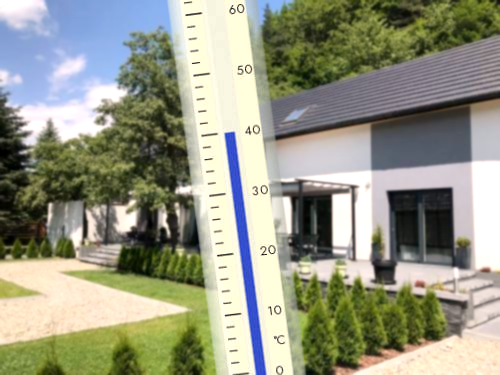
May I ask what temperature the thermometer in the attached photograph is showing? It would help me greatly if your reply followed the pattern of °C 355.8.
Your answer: °C 40
